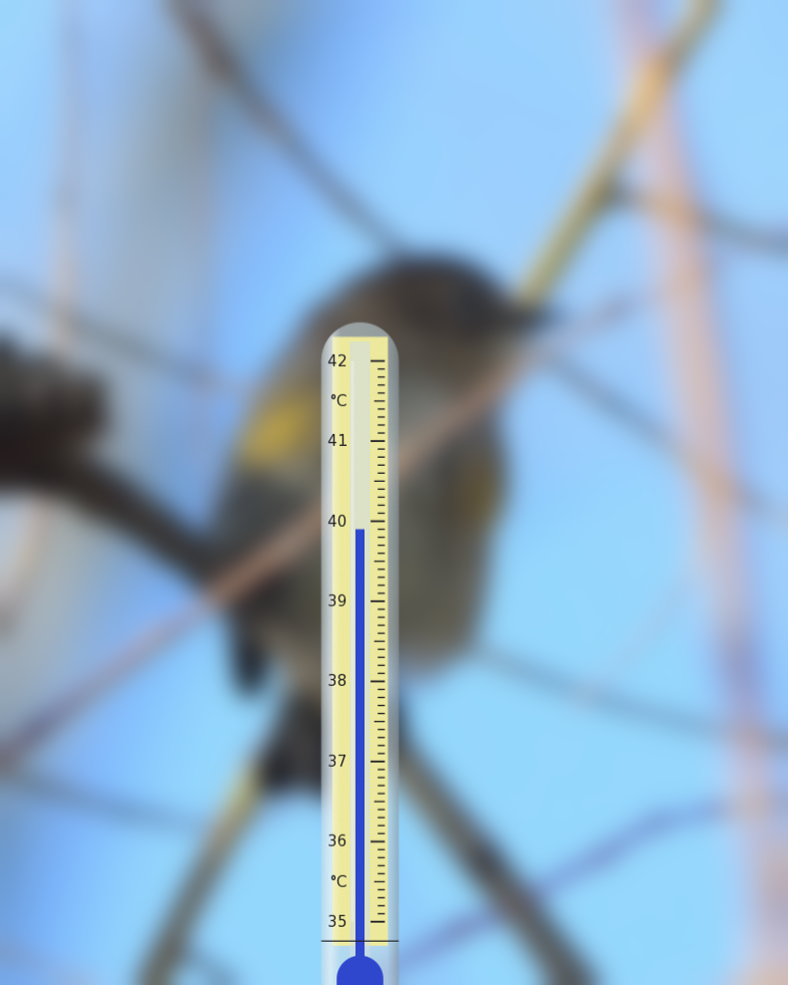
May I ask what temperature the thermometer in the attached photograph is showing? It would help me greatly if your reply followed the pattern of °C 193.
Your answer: °C 39.9
